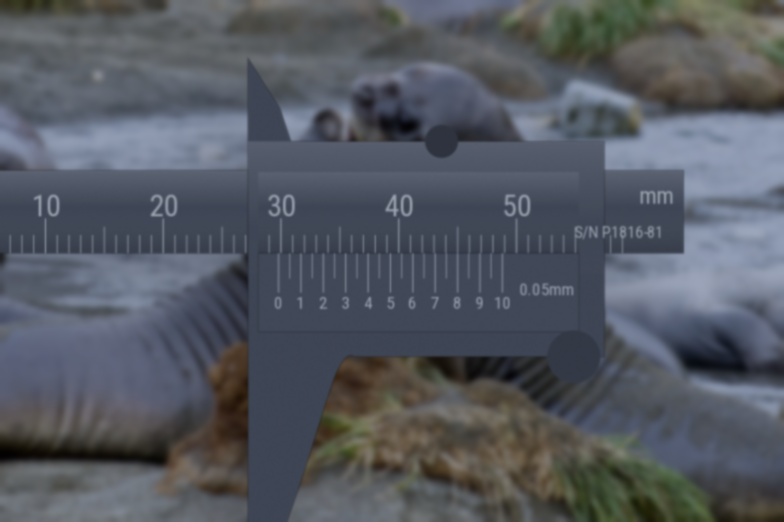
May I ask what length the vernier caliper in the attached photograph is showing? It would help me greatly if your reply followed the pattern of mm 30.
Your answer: mm 29.8
